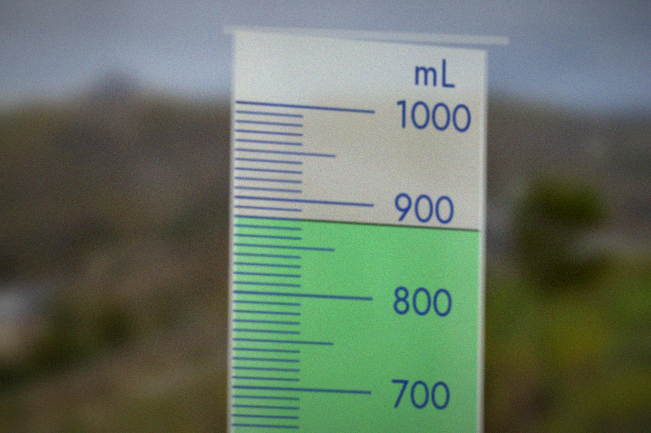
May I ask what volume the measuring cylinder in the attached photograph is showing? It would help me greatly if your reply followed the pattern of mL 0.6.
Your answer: mL 880
